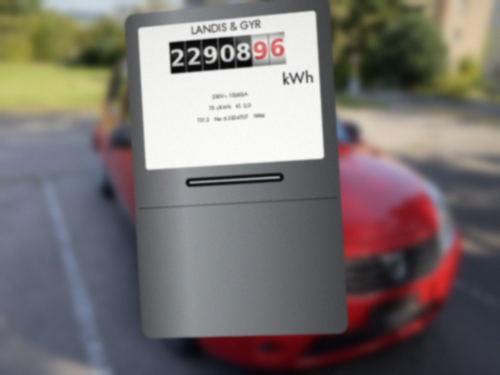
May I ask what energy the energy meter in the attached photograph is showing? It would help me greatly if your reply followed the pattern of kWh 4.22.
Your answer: kWh 22908.96
